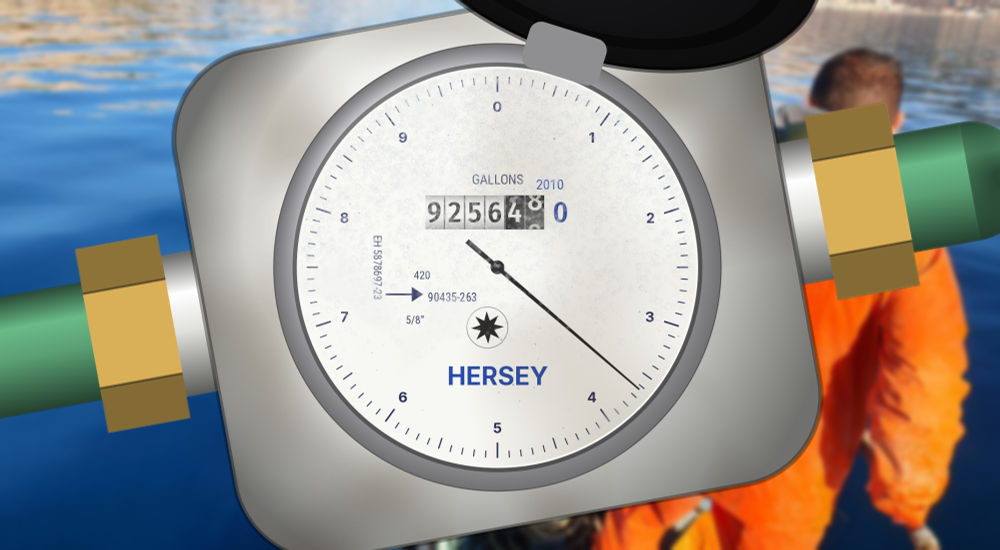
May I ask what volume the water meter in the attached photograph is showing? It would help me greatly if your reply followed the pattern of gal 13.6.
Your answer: gal 9256483.6
